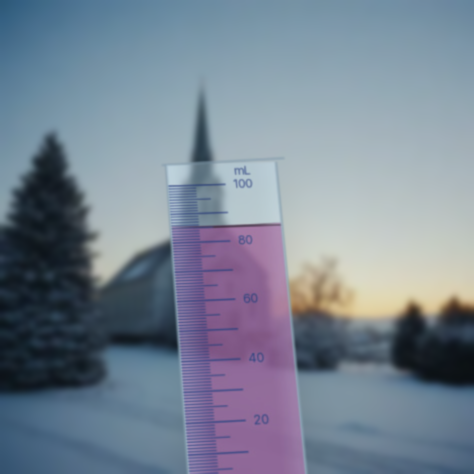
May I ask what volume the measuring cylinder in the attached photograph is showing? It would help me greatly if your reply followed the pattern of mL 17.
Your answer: mL 85
